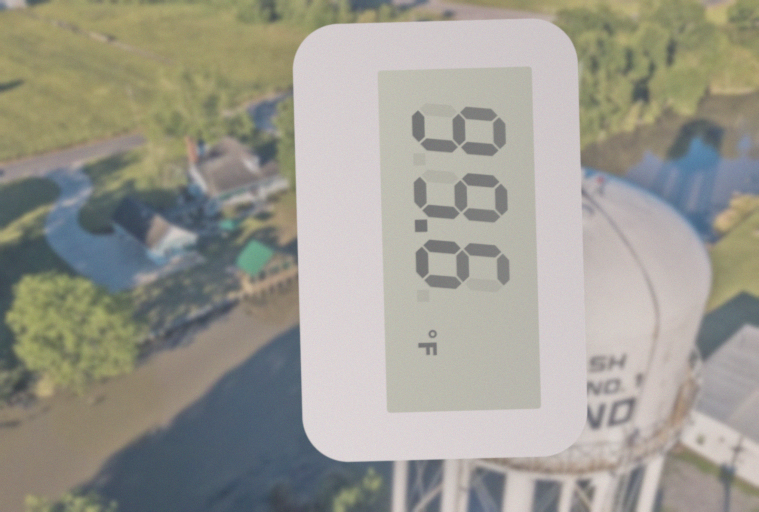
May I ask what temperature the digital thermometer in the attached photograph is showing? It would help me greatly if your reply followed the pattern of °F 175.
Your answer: °F 99.6
